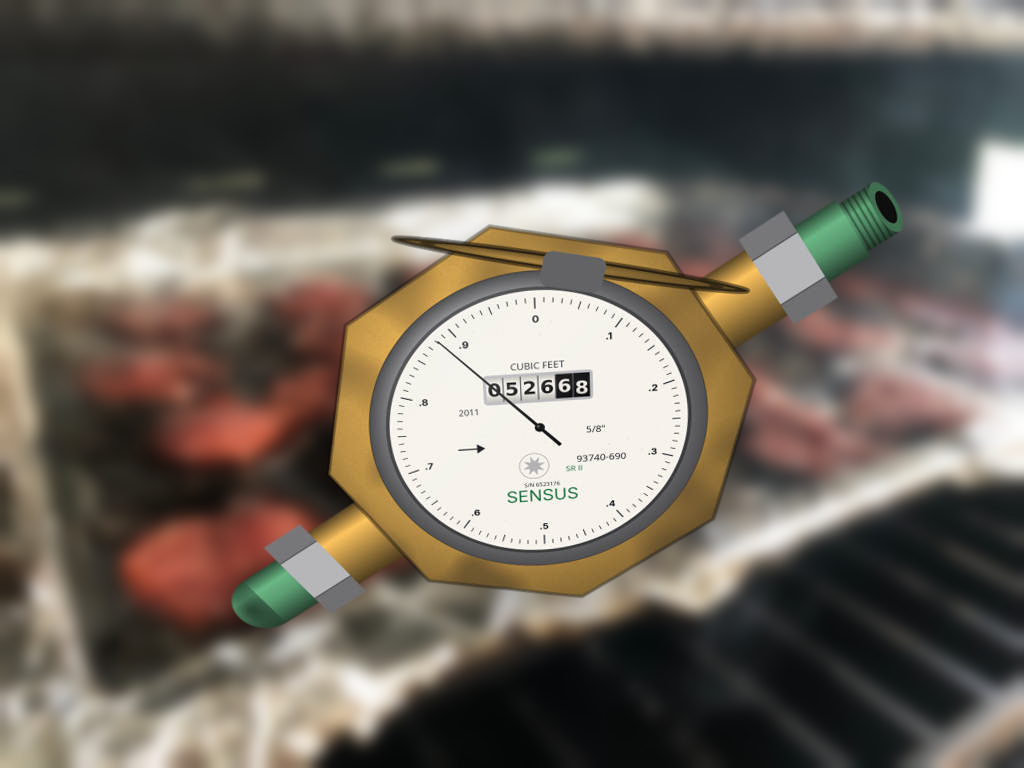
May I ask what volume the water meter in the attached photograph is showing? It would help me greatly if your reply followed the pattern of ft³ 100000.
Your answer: ft³ 52667.88
